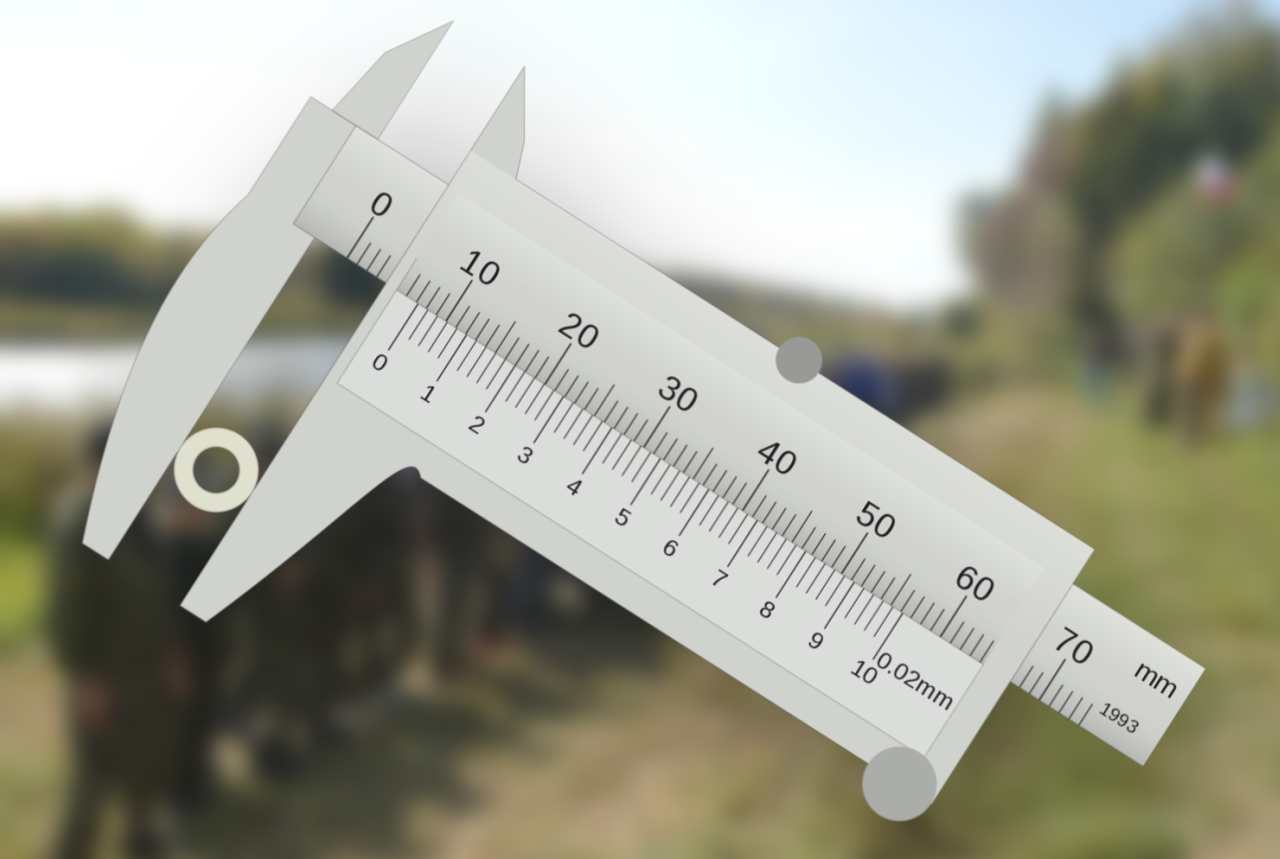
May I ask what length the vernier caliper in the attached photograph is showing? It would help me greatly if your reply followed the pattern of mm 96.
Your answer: mm 7.2
